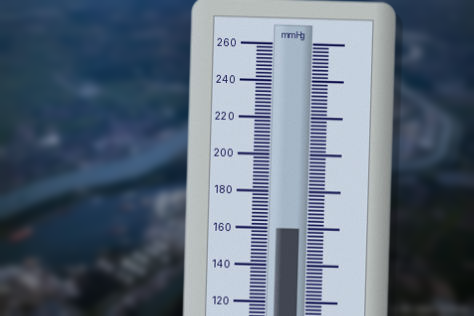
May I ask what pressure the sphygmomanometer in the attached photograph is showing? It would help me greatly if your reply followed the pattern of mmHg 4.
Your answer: mmHg 160
